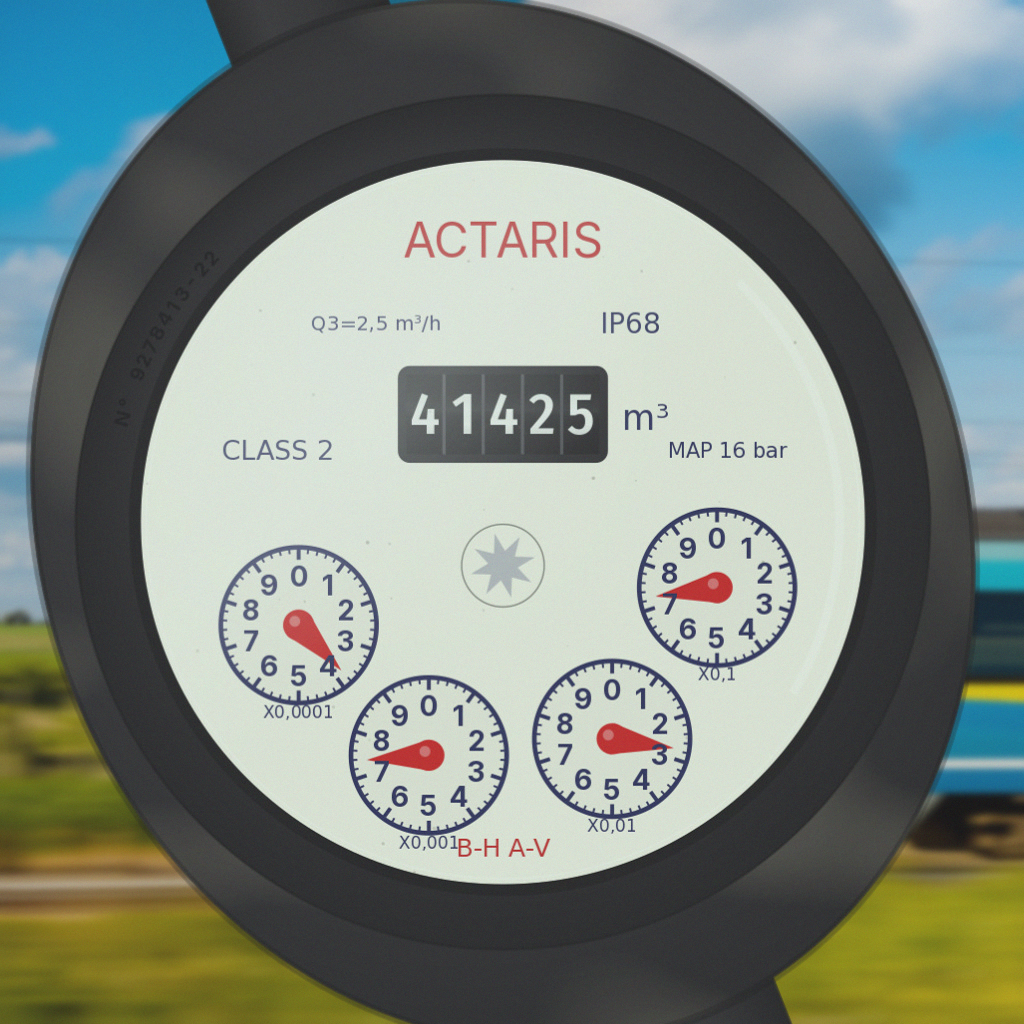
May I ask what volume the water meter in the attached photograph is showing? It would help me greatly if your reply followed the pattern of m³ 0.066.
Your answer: m³ 41425.7273
